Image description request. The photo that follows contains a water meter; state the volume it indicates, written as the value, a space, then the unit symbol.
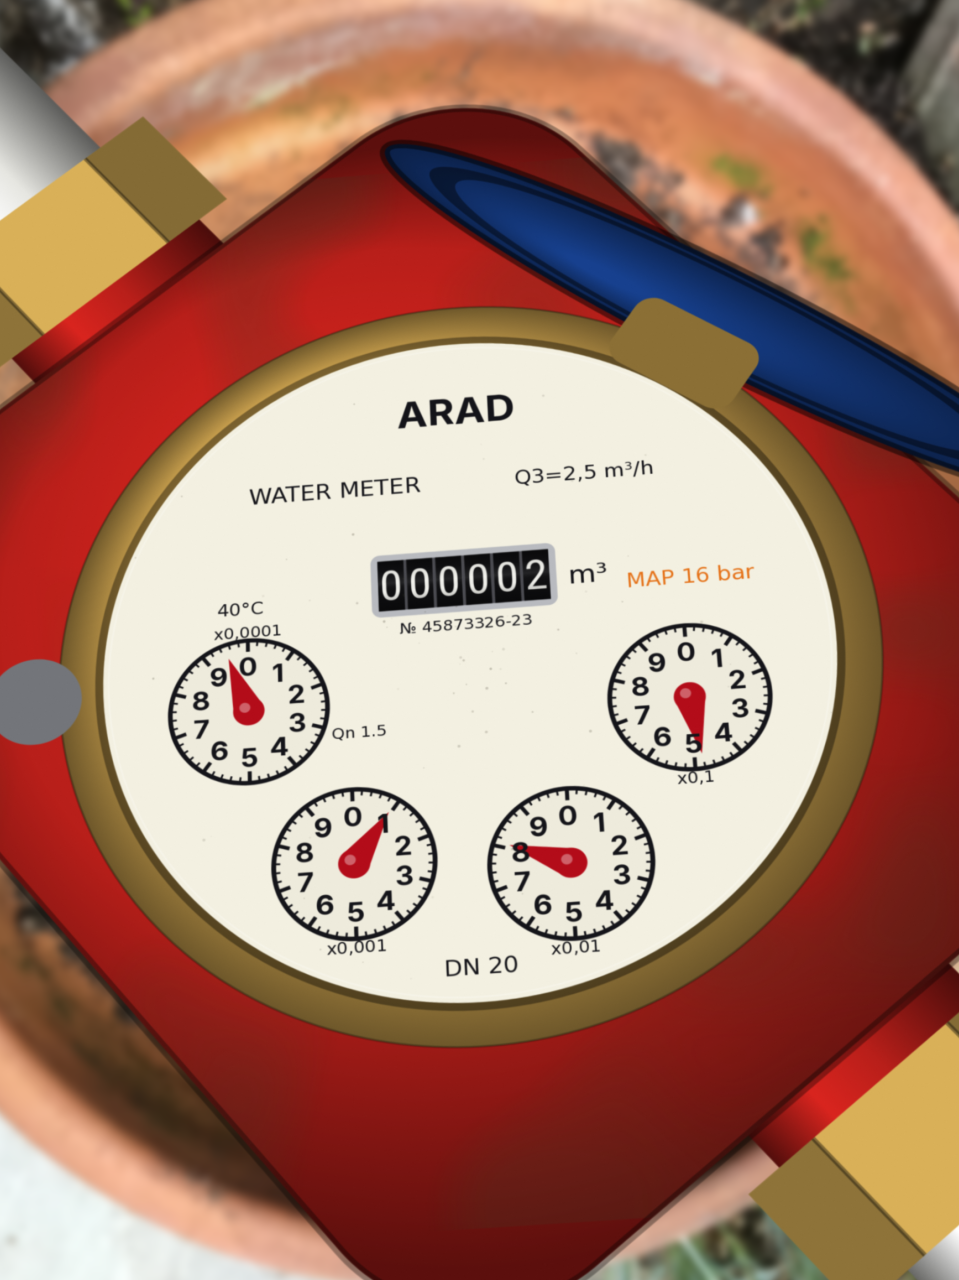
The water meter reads 2.4809 m³
